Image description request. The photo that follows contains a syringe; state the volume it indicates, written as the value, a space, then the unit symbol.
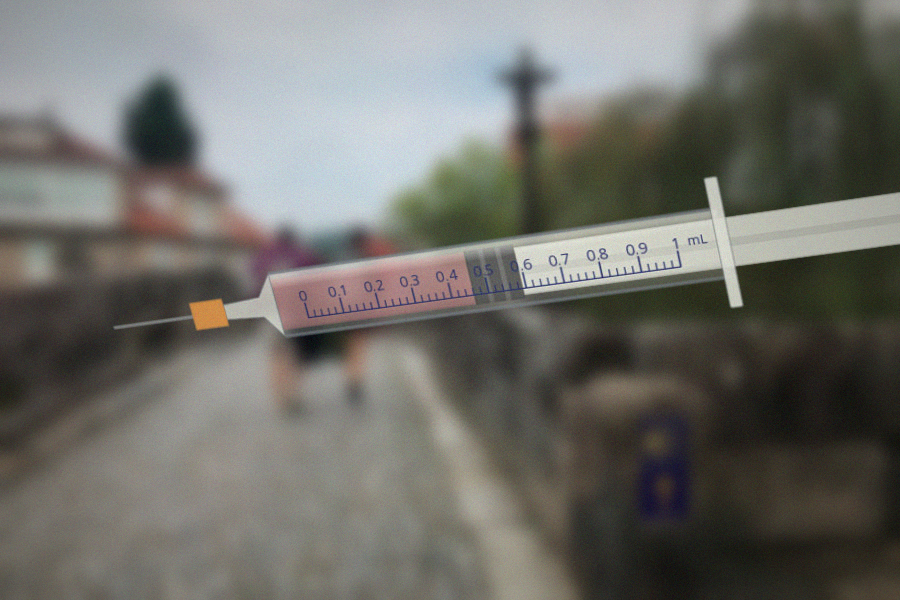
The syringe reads 0.46 mL
